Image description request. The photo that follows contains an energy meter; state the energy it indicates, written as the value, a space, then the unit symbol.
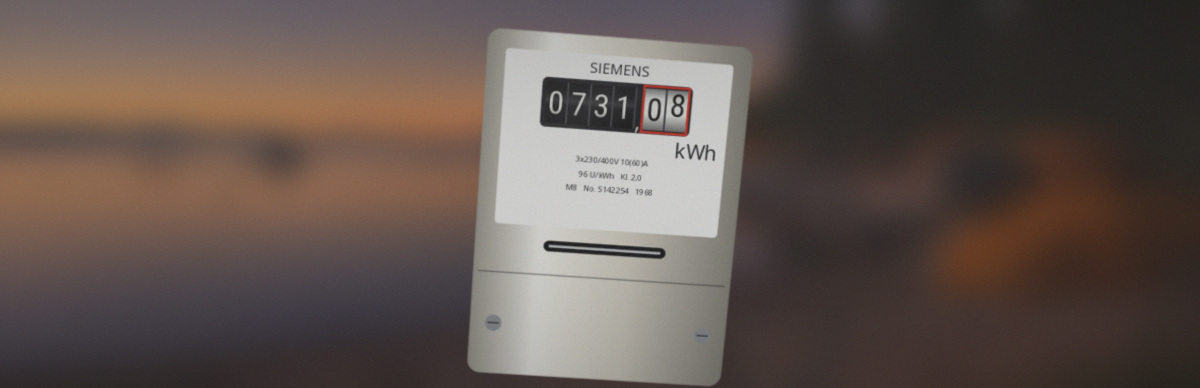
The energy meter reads 731.08 kWh
